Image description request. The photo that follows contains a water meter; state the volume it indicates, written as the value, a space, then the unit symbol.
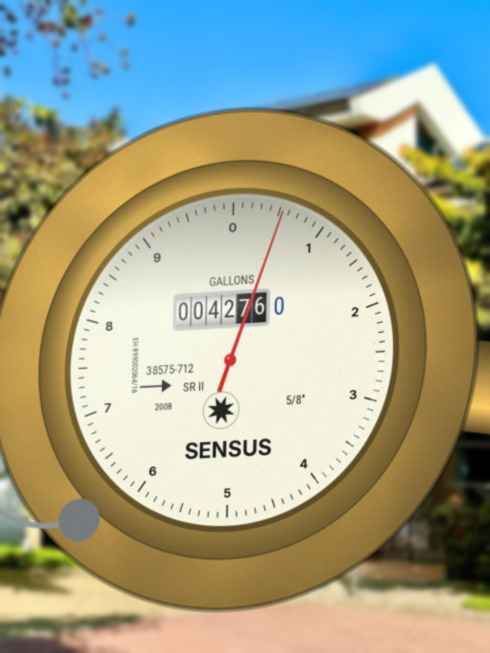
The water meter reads 42760.5 gal
